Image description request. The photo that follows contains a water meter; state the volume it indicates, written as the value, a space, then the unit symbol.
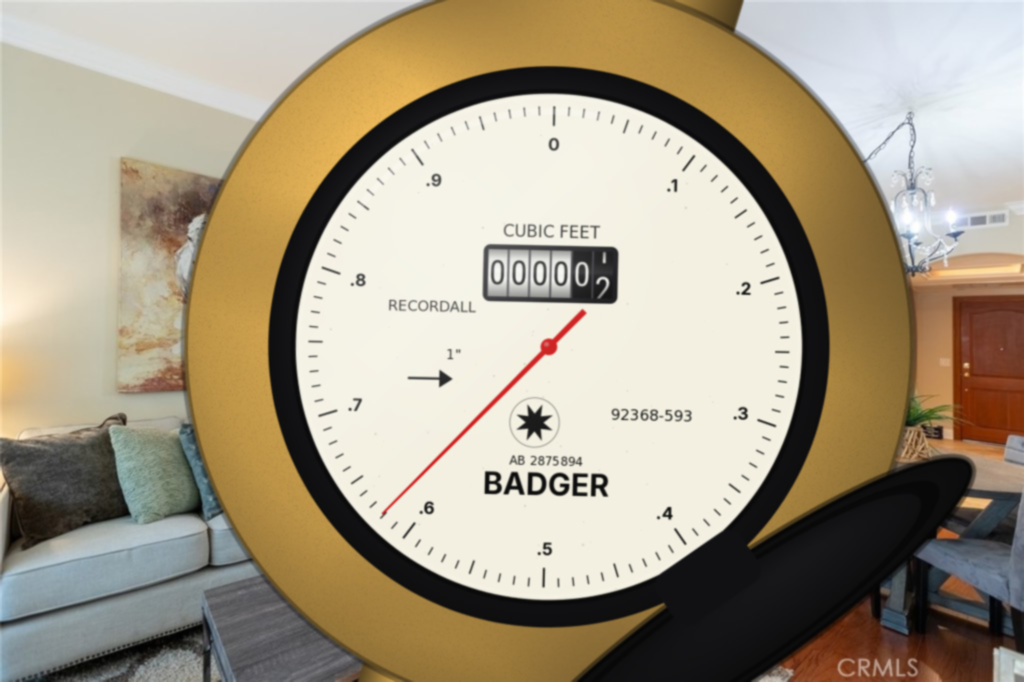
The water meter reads 1.62 ft³
